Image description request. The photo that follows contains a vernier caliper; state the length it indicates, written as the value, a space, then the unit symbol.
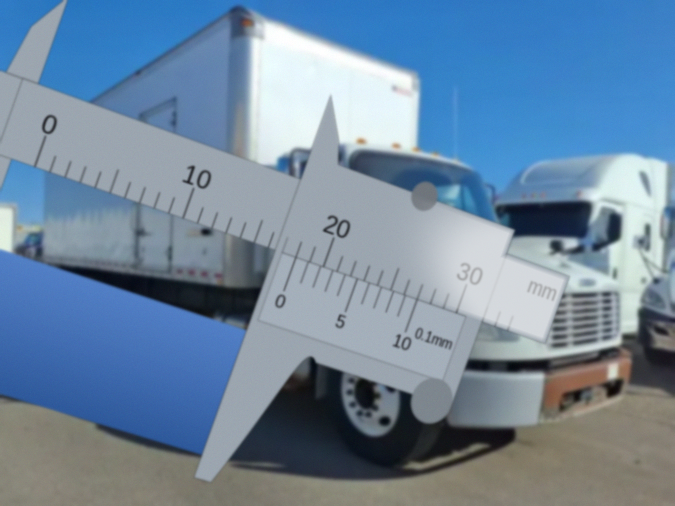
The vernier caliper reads 18.0 mm
